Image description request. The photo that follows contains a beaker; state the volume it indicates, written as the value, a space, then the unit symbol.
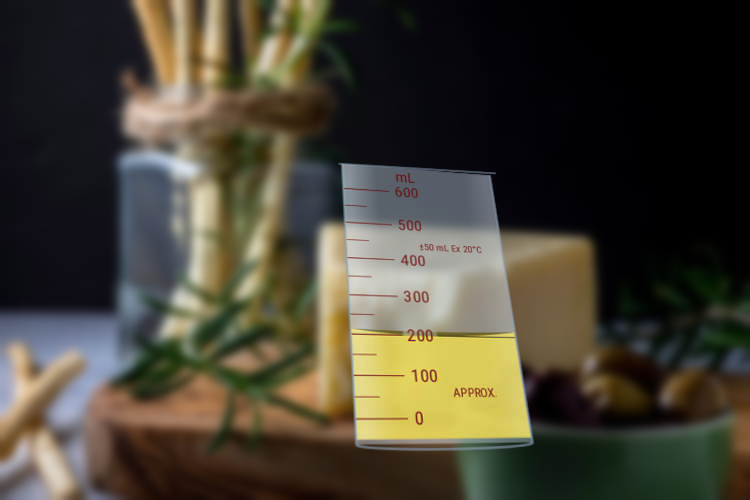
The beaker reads 200 mL
